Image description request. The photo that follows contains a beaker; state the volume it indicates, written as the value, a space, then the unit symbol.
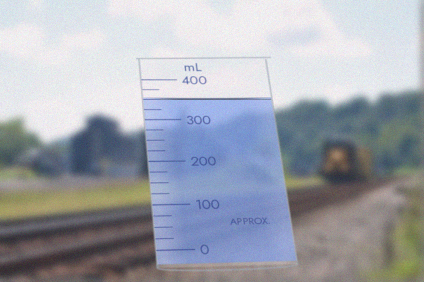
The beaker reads 350 mL
